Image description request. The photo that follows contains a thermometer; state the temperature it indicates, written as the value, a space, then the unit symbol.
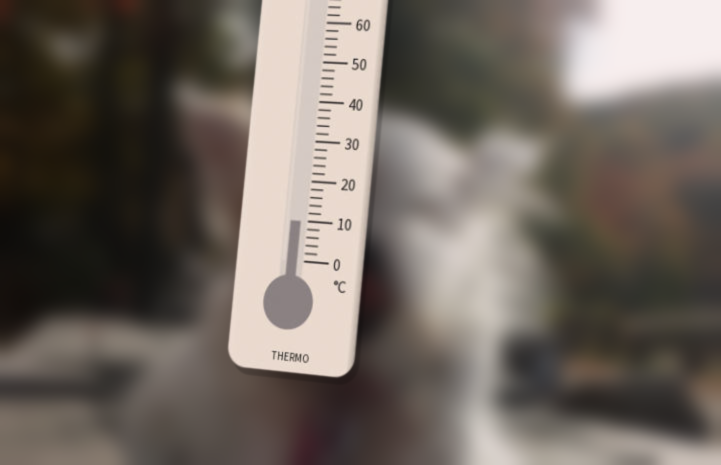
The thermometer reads 10 °C
